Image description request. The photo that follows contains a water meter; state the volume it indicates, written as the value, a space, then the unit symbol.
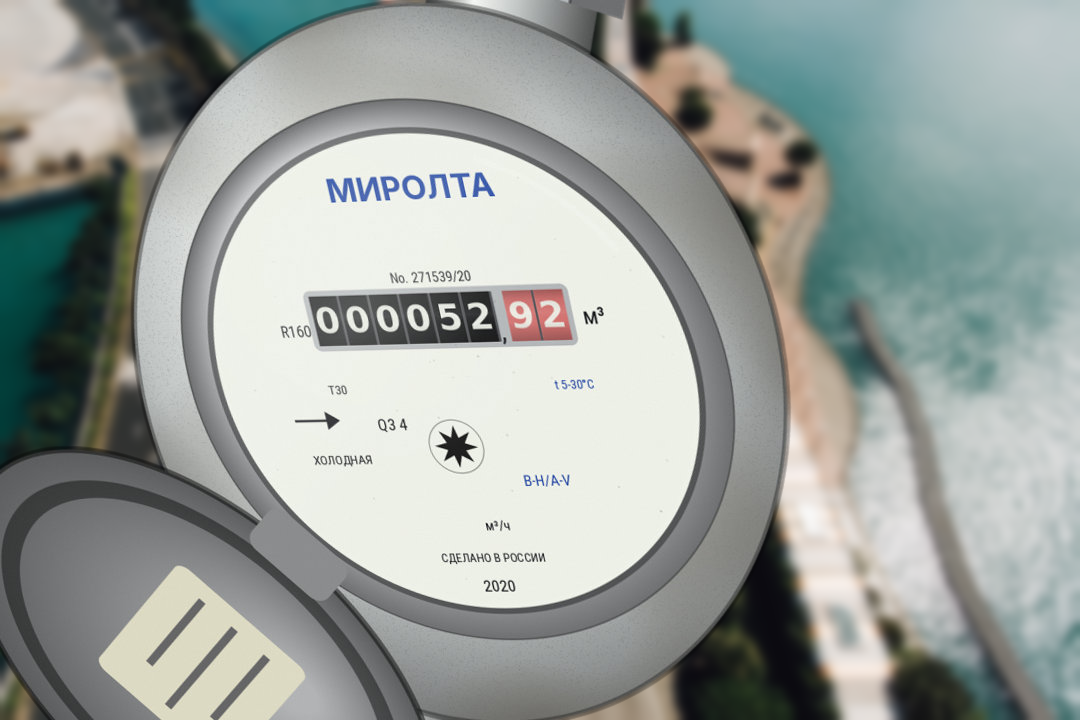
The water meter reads 52.92 m³
